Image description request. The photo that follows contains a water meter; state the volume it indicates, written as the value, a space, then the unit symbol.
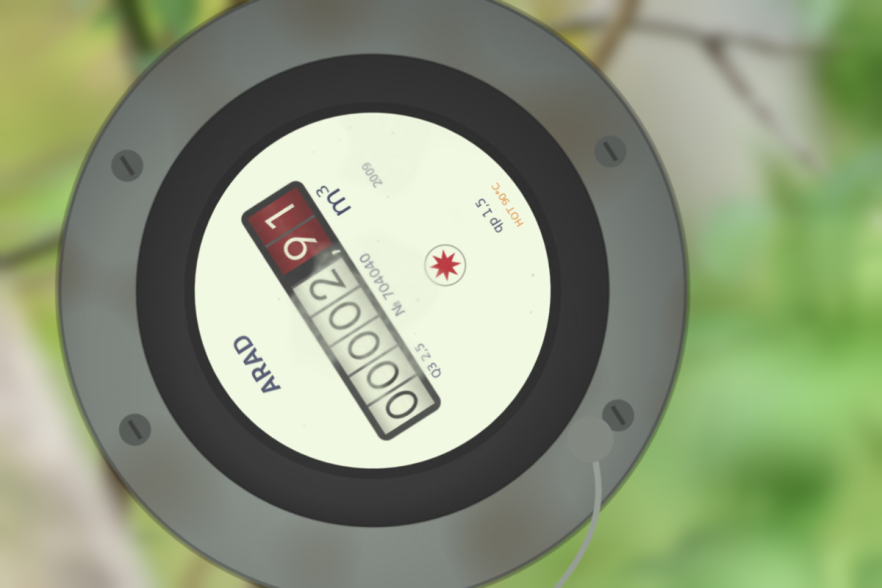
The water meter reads 2.91 m³
